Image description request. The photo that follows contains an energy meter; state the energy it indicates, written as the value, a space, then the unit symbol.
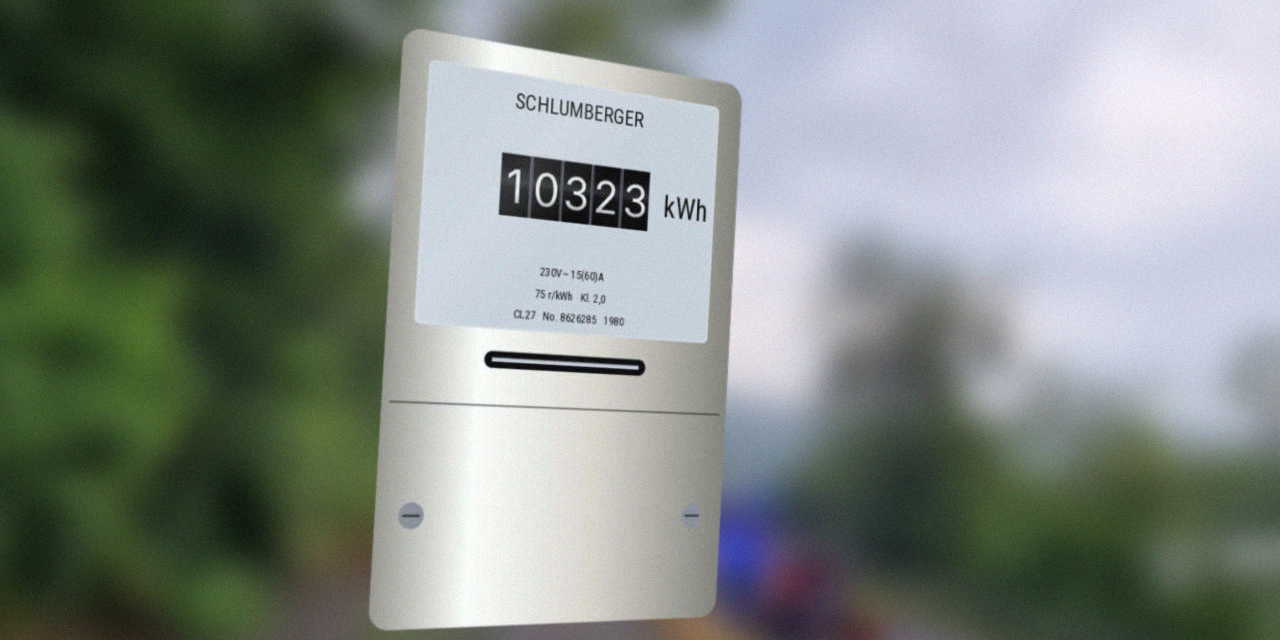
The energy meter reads 10323 kWh
